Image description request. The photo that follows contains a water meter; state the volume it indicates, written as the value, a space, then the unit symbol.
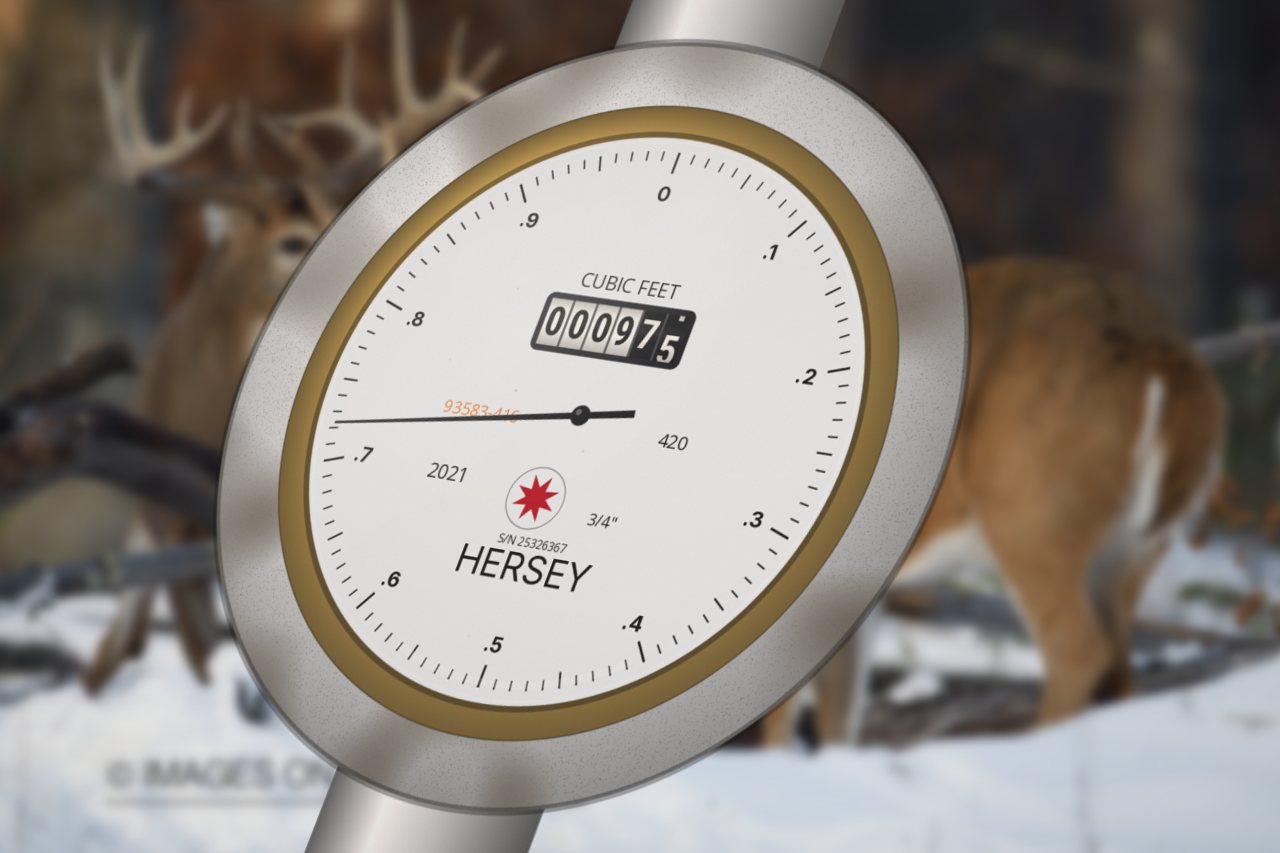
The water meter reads 974.72 ft³
